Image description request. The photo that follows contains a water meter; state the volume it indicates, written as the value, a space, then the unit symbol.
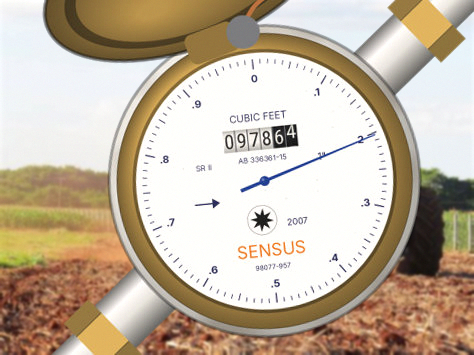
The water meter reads 97864.20 ft³
